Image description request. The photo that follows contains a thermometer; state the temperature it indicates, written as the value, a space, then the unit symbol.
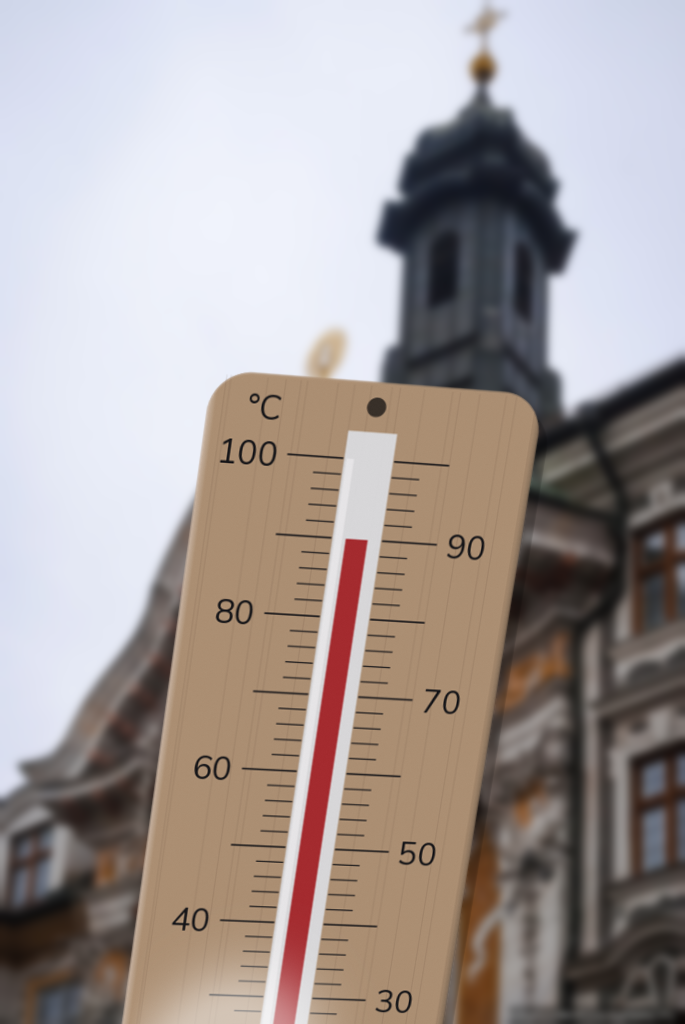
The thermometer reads 90 °C
